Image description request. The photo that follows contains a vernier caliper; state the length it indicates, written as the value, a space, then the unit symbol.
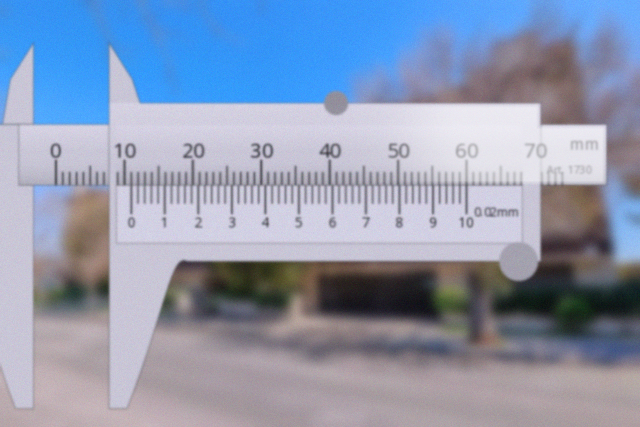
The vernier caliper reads 11.0 mm
